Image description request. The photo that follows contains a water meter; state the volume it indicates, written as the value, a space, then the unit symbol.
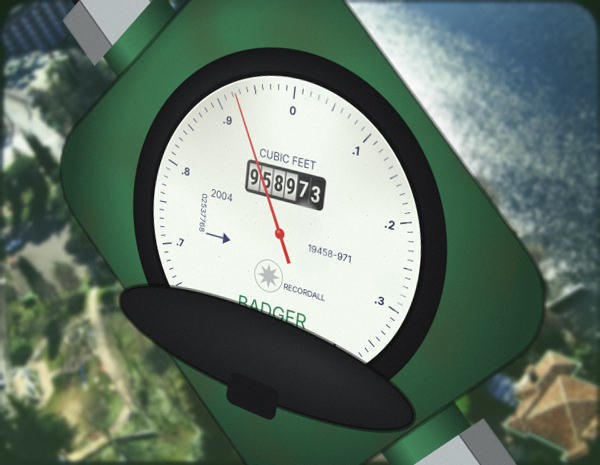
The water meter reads 958972.92 ft³
